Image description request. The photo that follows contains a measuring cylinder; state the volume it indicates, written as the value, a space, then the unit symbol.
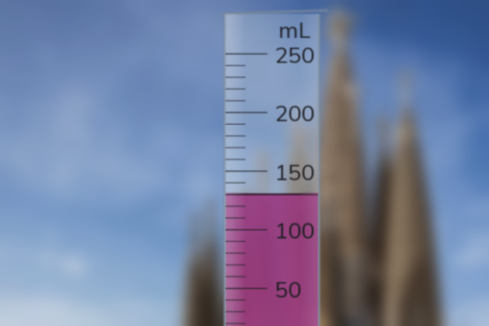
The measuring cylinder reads 130 mL
